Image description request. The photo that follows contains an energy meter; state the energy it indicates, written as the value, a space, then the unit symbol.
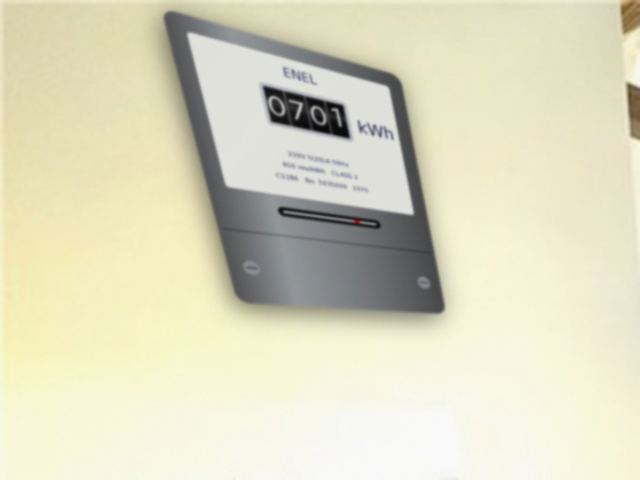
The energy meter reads 701 kWh
